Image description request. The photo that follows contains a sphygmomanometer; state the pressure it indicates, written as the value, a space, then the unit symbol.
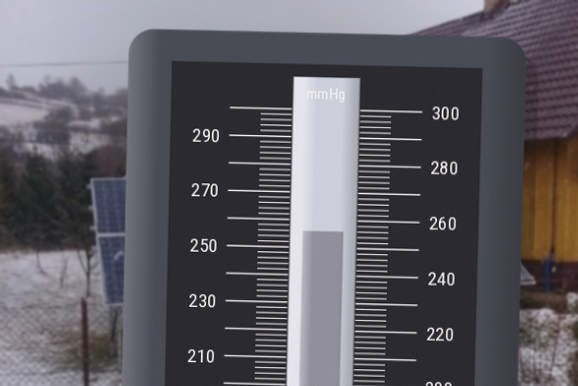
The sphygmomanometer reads 256 mmHg
